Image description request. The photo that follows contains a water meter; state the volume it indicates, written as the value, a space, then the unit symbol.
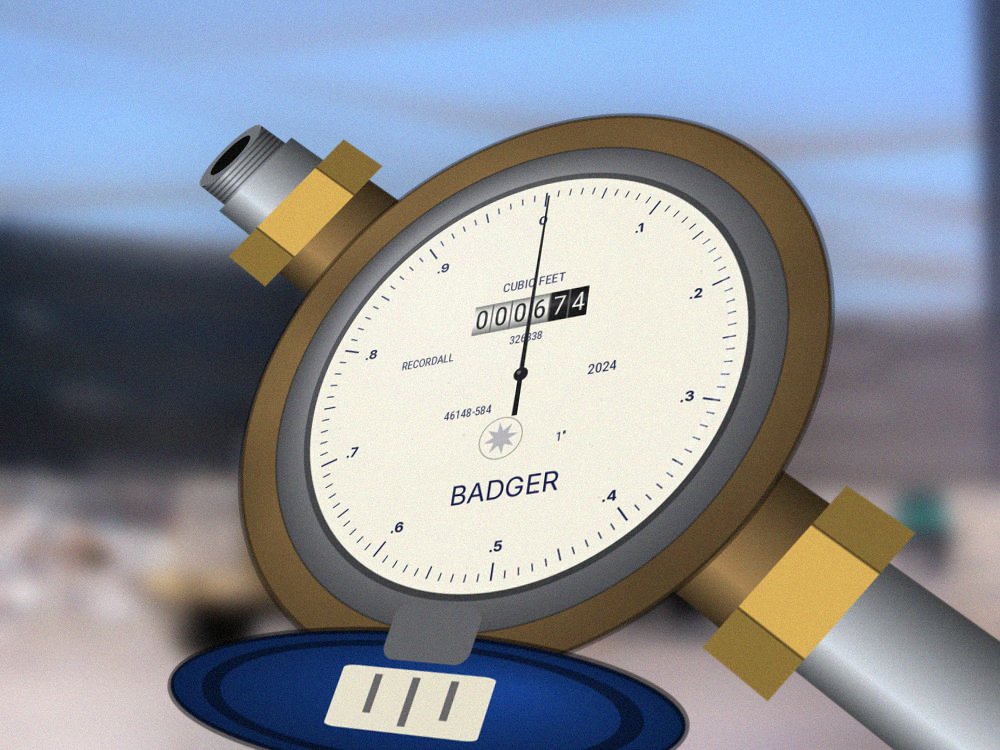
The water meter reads 674.00 ft³
